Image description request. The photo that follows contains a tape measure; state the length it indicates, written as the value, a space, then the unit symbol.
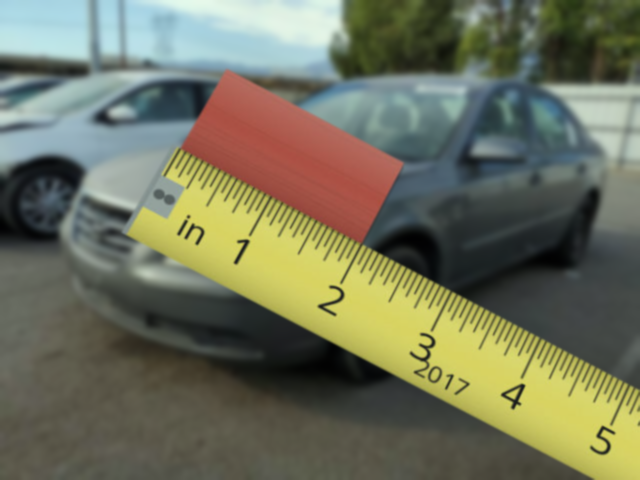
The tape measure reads 2 in
